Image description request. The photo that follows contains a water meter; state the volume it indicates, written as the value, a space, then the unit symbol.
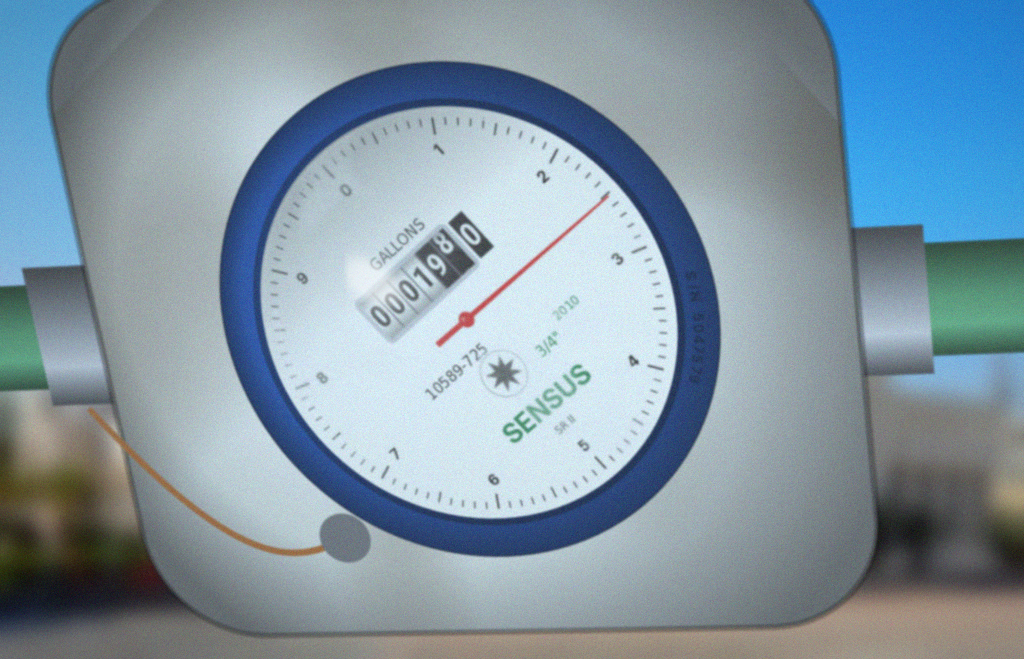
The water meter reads 1982.5 gal
